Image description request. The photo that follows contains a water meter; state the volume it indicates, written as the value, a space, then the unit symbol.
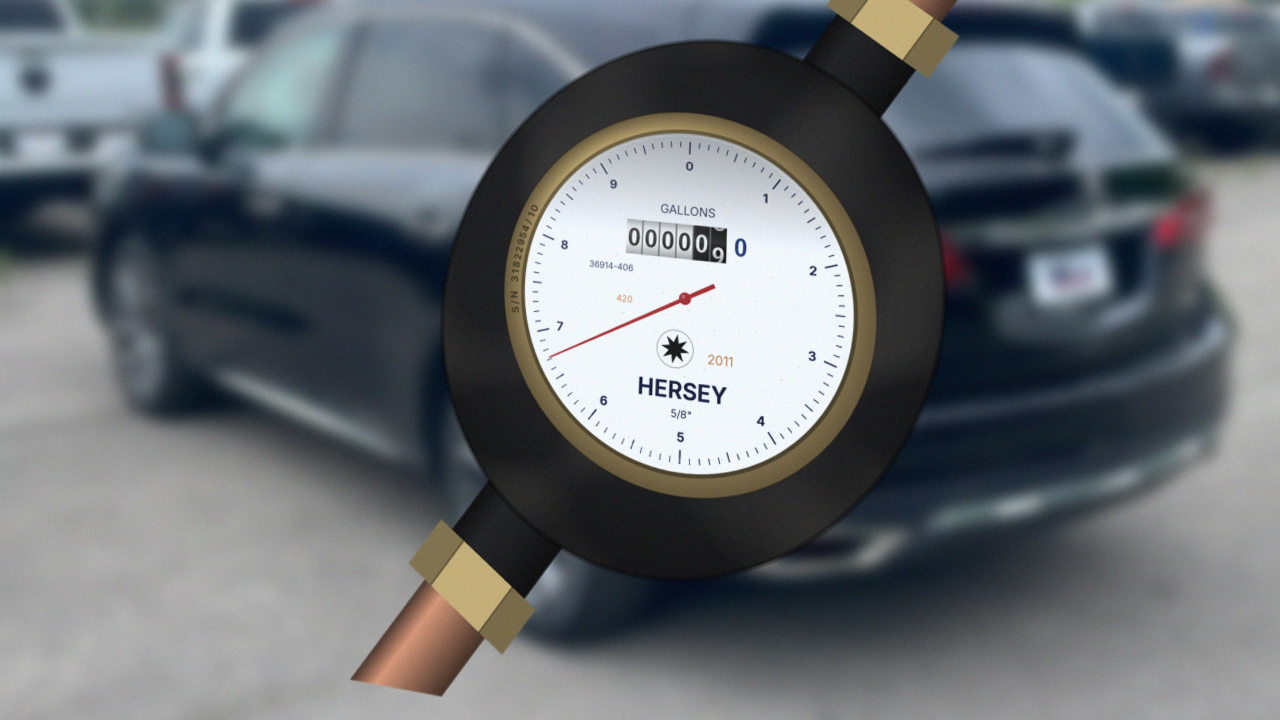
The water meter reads 86.7 gal
